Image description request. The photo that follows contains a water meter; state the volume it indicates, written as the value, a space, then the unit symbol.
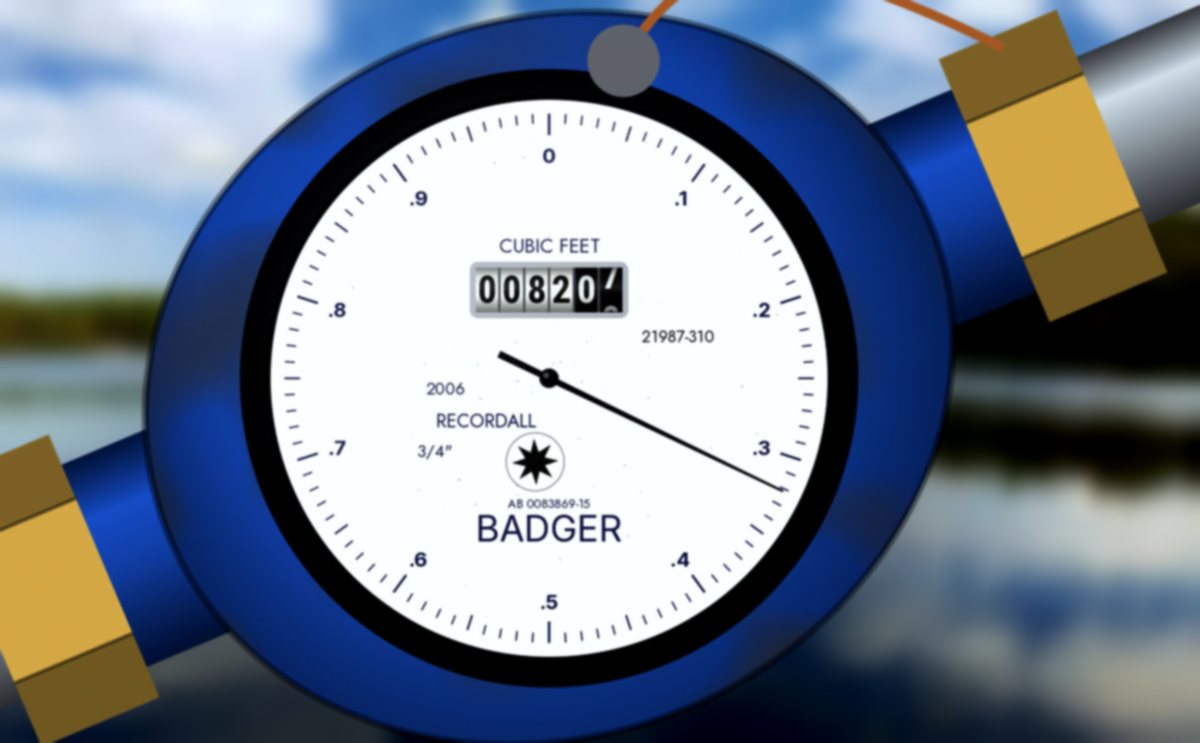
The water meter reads 8207.32 ft³
